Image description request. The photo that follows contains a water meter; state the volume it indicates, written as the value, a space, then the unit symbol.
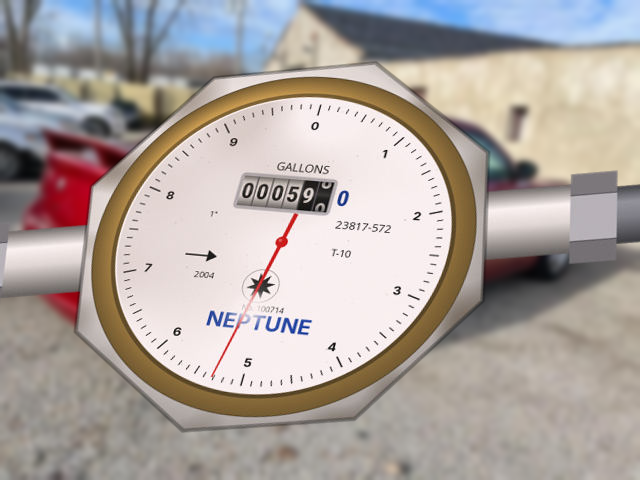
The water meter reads 5985.3 gal
